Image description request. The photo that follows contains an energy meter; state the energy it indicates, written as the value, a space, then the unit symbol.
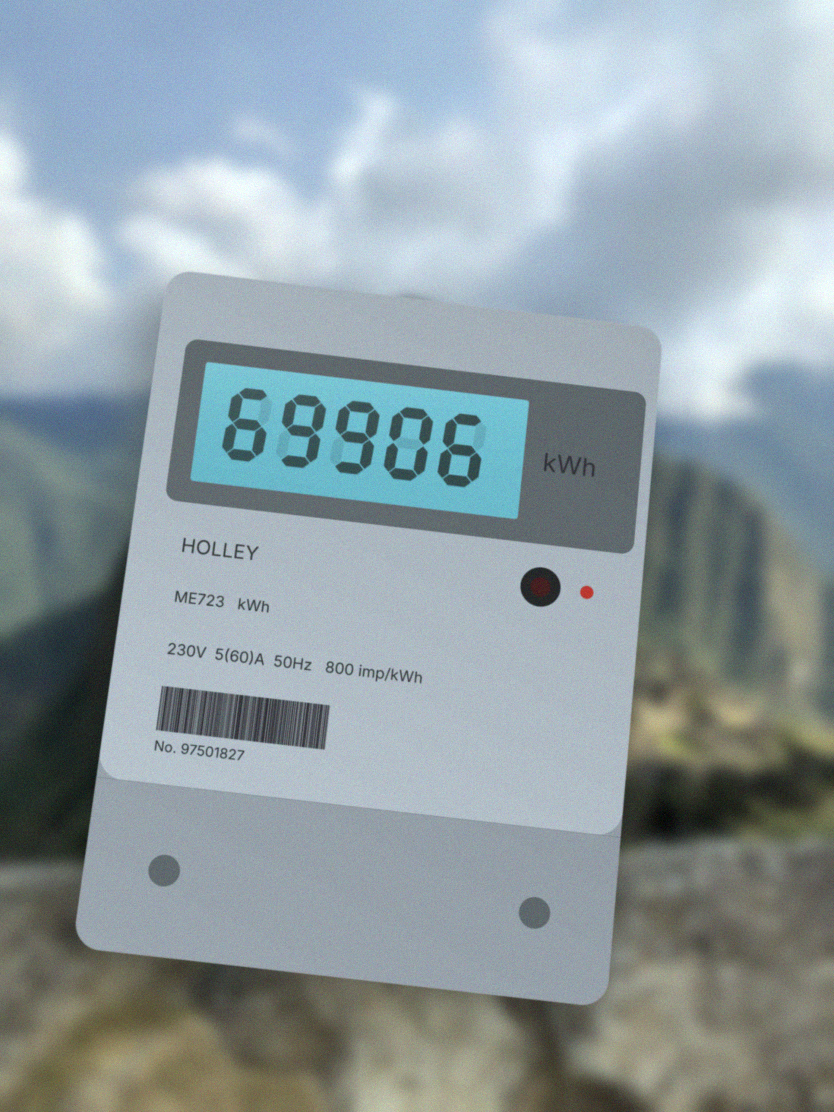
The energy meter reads 69906 kWh
